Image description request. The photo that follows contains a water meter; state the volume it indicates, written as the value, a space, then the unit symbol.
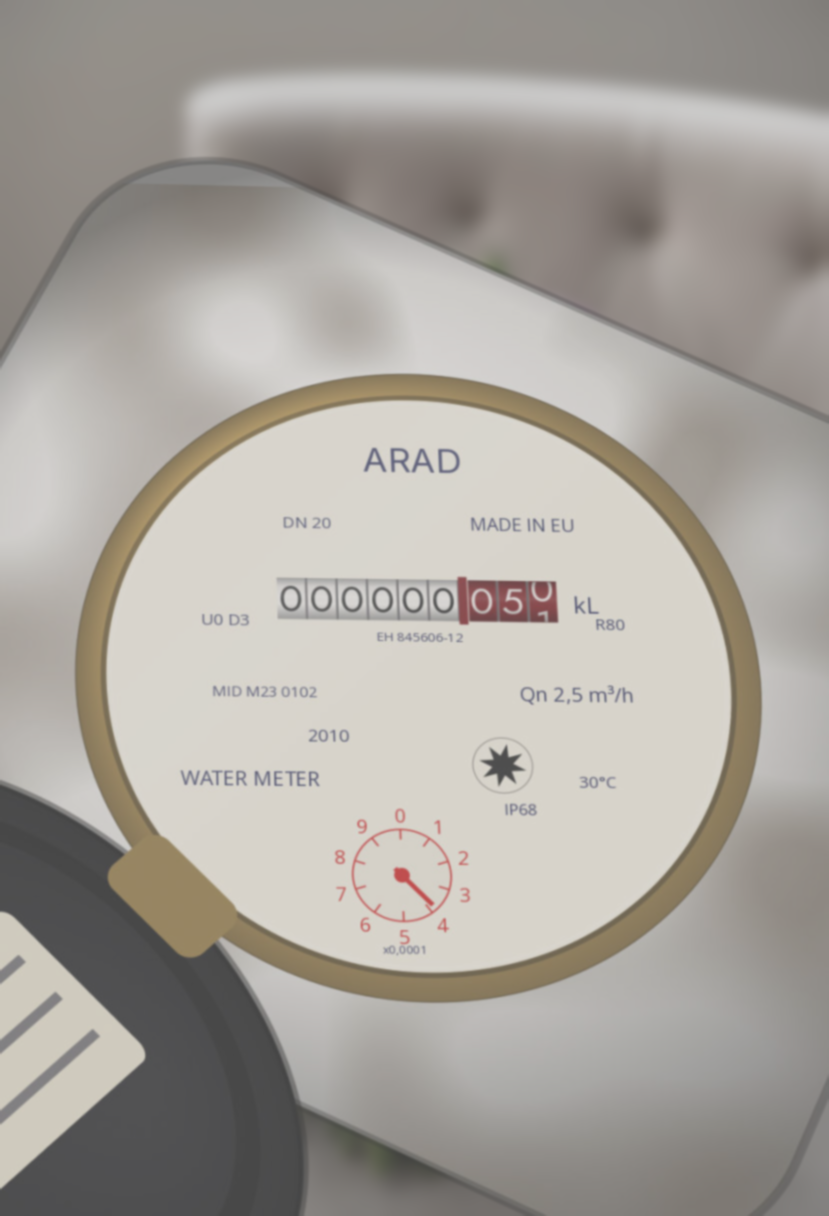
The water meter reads 0.0503 kL
